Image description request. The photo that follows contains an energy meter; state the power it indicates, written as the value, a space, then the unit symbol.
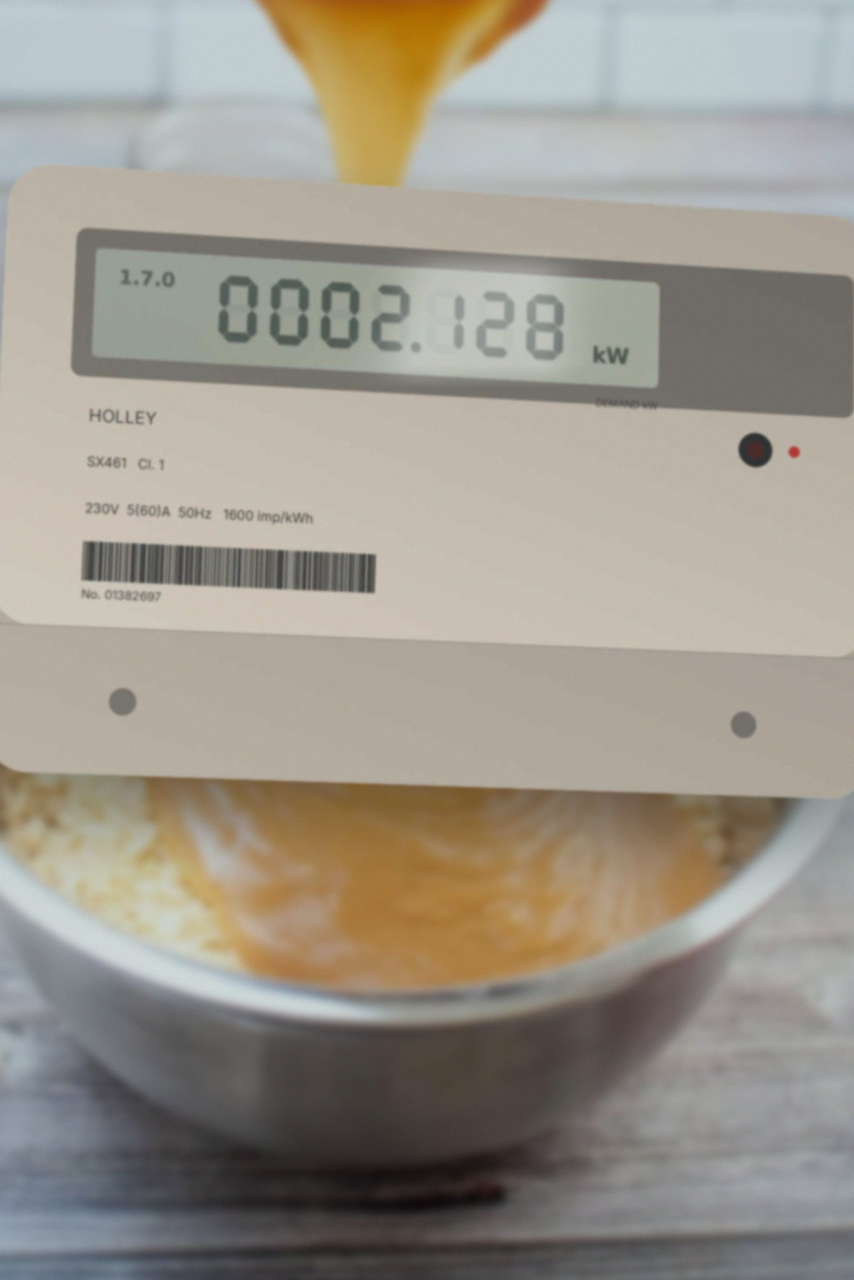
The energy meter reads 2.128 kW
